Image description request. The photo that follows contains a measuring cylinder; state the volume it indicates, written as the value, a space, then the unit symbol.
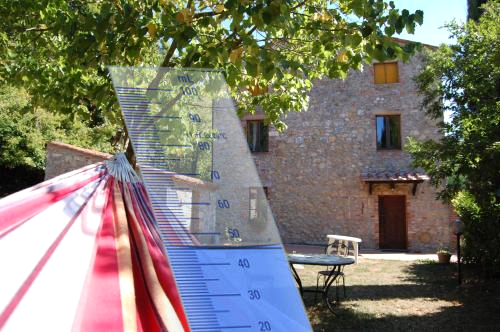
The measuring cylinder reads 45 mL
